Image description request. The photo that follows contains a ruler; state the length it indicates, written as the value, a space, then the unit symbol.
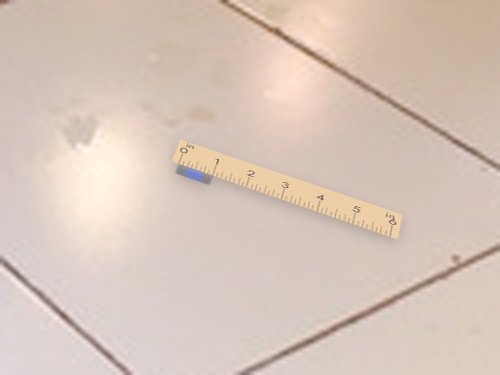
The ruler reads 1 in
